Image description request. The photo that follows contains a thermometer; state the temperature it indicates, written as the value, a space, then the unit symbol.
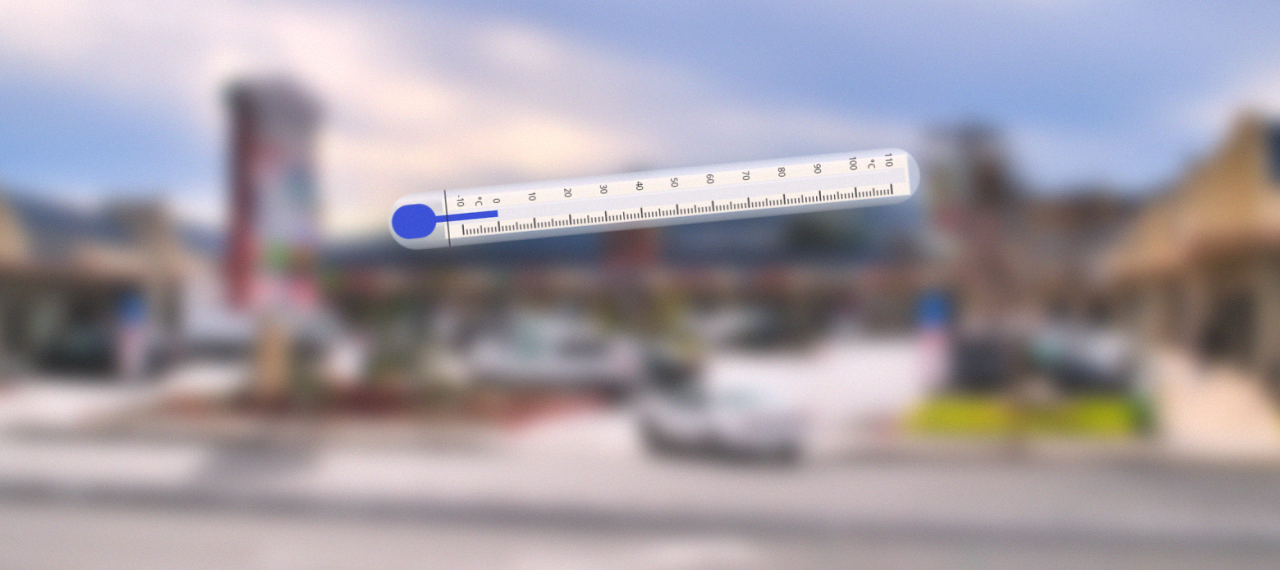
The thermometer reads 0 °C
